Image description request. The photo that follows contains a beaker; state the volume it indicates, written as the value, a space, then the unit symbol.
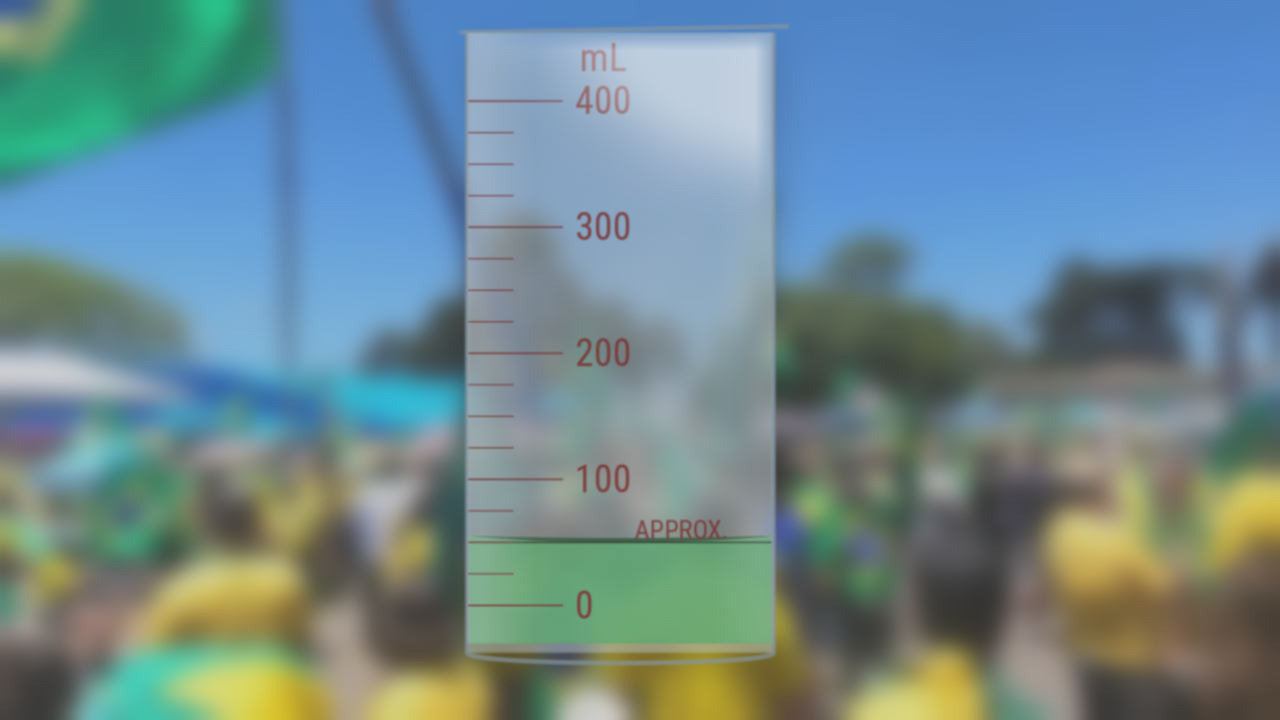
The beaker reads 50 mL
